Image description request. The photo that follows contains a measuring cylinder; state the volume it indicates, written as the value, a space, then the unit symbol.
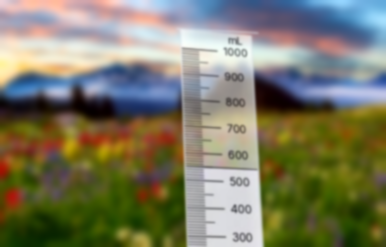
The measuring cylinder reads 550 mL
